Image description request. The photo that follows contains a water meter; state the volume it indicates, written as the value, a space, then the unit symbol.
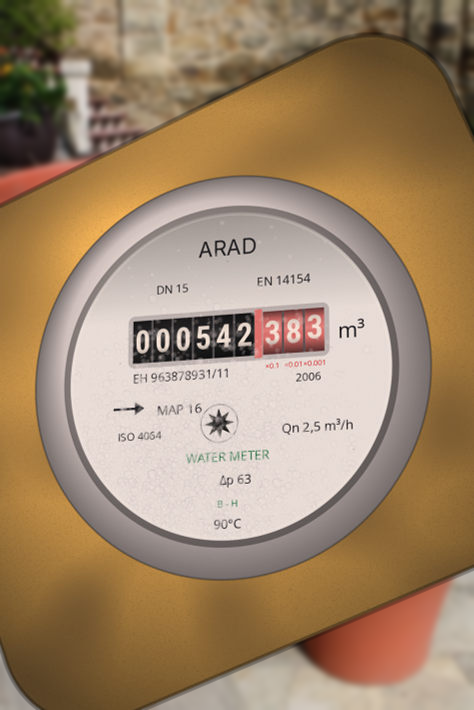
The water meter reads 542.383 m³
